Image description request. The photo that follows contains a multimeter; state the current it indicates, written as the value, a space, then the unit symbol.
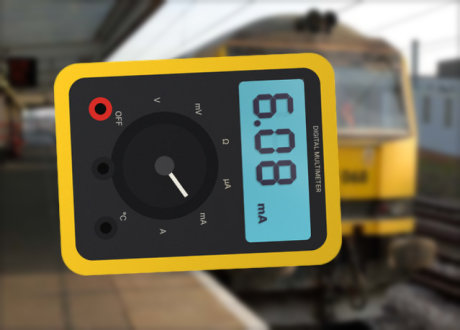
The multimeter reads 6.08 mA
